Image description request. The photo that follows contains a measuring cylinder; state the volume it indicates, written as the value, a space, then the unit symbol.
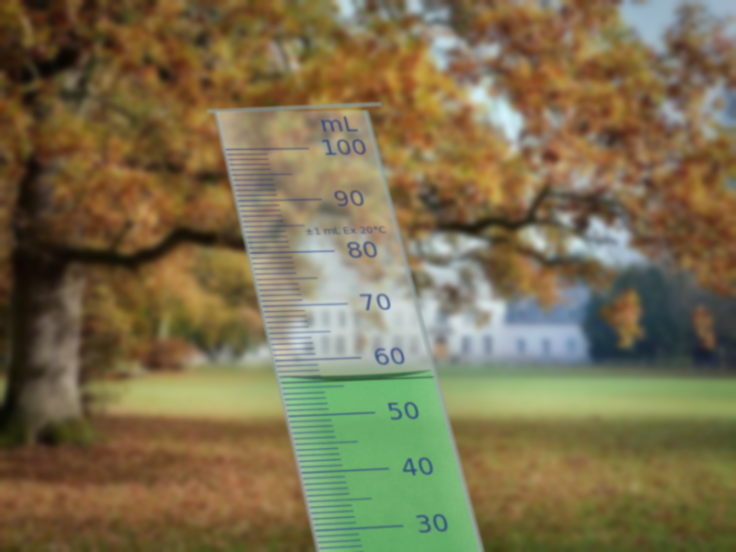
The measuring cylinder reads 56 mL
